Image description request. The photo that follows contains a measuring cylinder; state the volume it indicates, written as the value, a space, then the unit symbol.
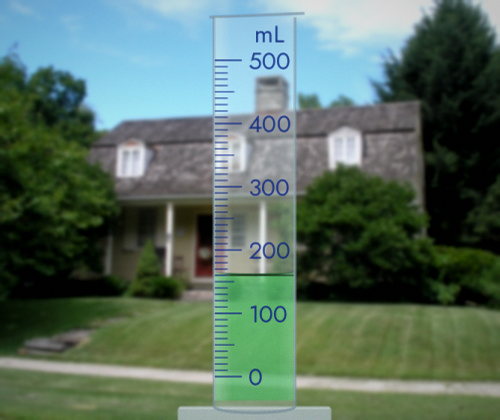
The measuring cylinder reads 160 mL
